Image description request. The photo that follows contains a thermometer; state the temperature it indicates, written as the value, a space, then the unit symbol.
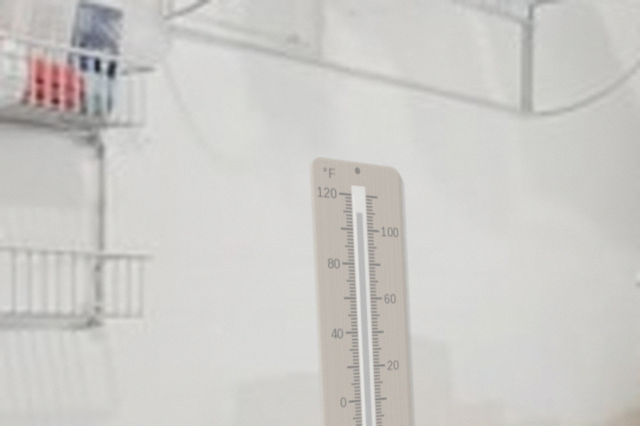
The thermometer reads 110 °F
